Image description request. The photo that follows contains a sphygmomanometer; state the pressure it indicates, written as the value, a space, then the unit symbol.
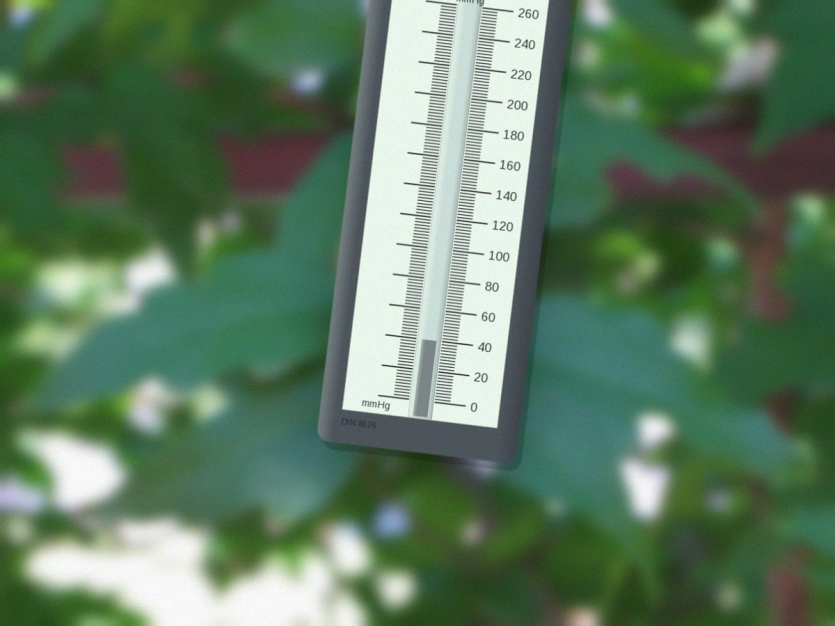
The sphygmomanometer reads 40 mmHg
